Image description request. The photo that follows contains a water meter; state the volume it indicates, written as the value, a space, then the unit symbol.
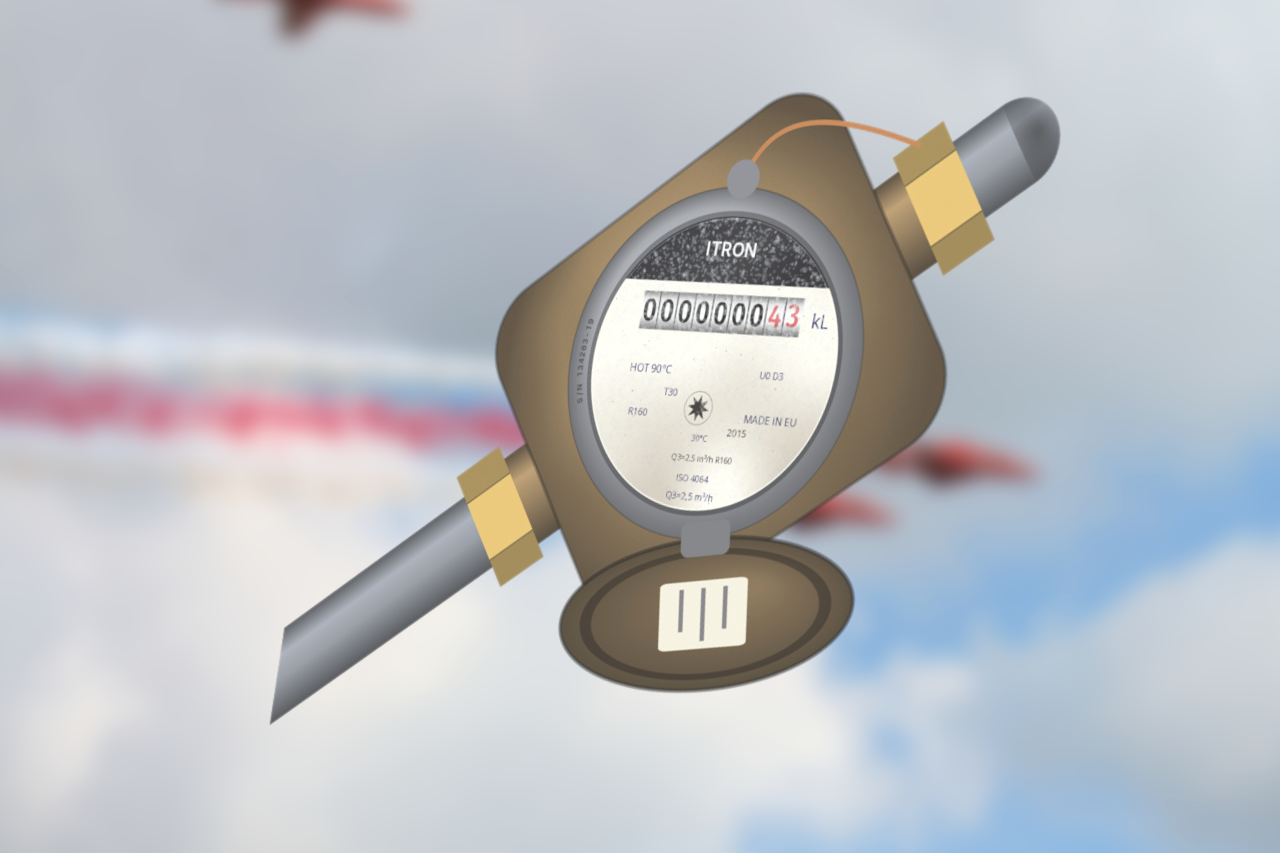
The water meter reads 0.43 kL
